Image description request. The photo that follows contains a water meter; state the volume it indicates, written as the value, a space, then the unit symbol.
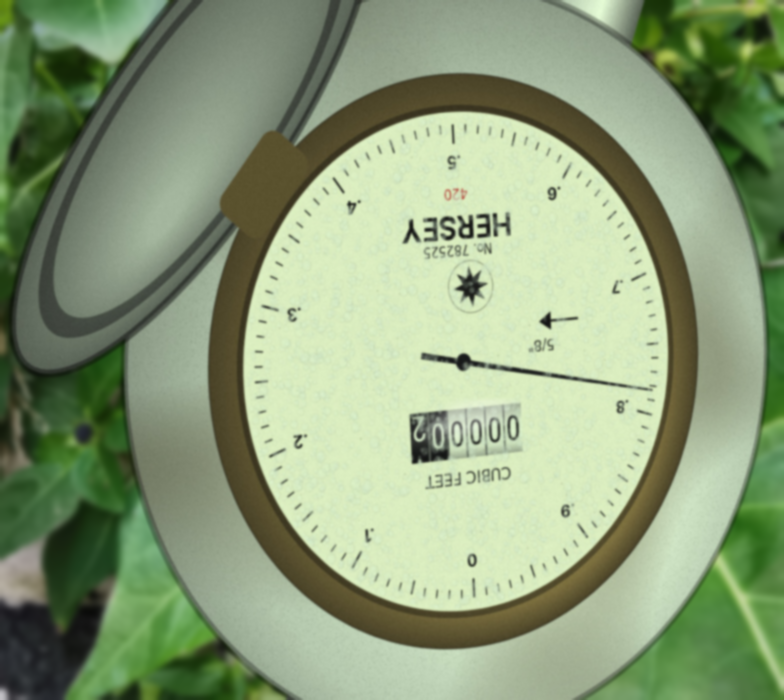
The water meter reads 1.78 ft³
